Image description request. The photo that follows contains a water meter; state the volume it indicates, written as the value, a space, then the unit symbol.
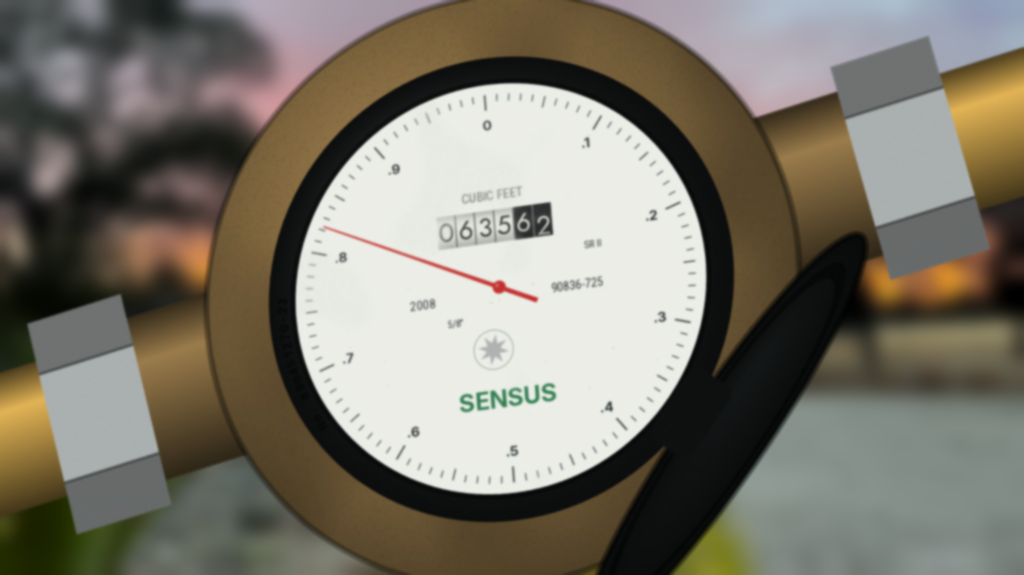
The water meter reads 63561.82 ft³
